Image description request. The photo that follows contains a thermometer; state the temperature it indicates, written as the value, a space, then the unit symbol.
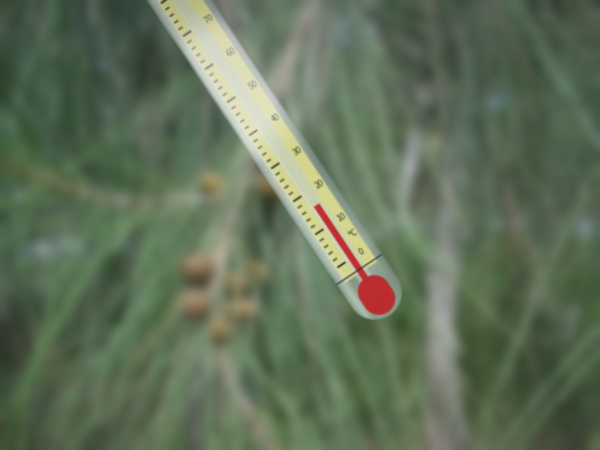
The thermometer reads 16 °C
